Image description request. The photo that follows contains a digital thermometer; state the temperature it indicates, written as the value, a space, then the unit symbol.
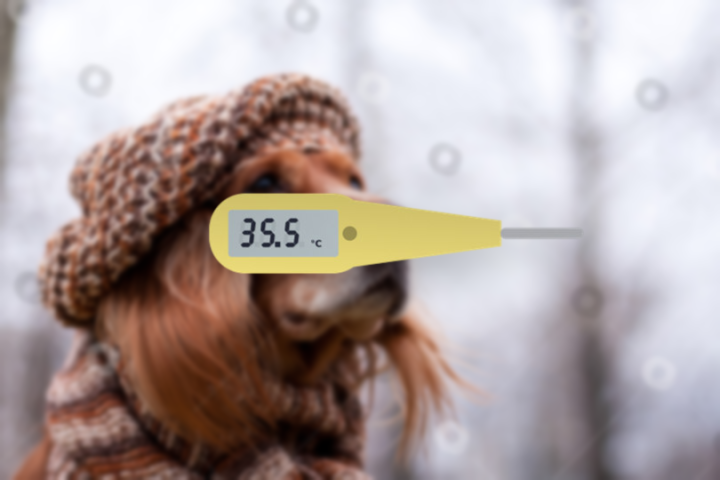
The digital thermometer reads 35.5 °C
